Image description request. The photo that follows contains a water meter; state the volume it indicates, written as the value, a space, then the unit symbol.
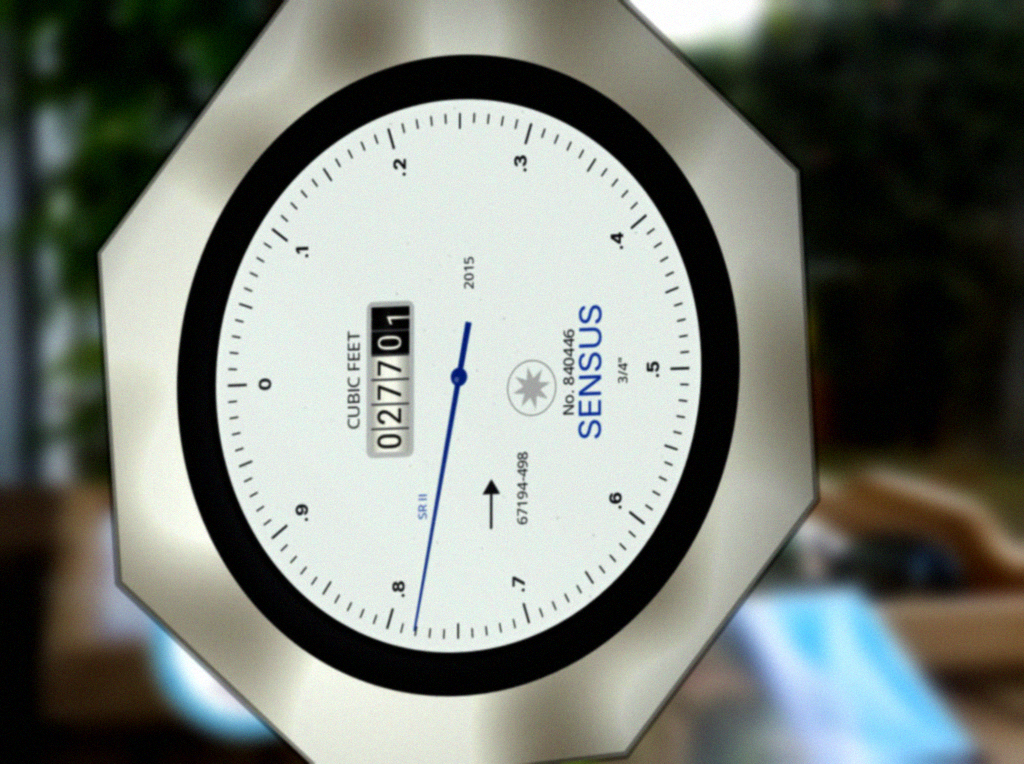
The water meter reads 27700.78 ft³
